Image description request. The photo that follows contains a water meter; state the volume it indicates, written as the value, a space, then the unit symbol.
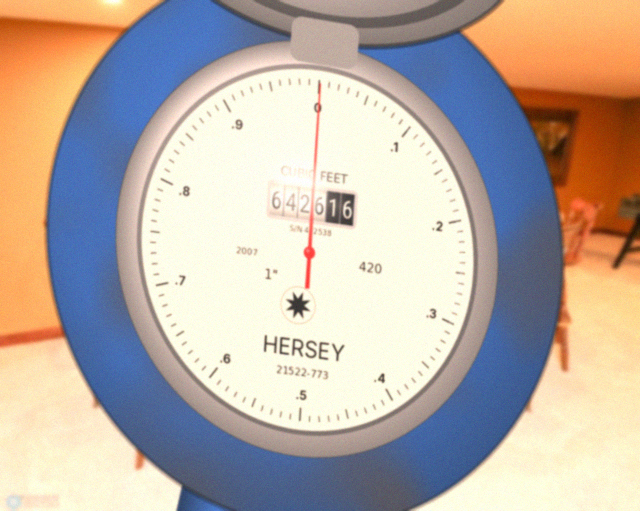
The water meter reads 642616.00 ft³
